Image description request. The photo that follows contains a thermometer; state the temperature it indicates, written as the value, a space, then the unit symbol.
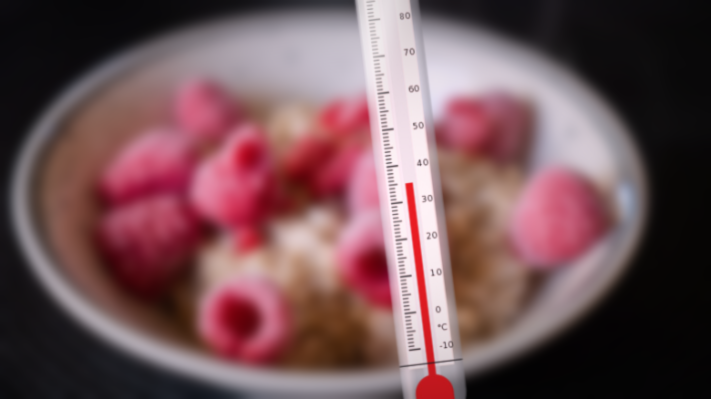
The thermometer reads 35 °C
